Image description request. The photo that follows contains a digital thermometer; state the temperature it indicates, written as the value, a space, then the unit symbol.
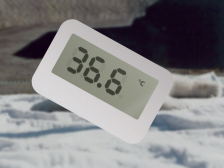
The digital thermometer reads 36.6 °C
